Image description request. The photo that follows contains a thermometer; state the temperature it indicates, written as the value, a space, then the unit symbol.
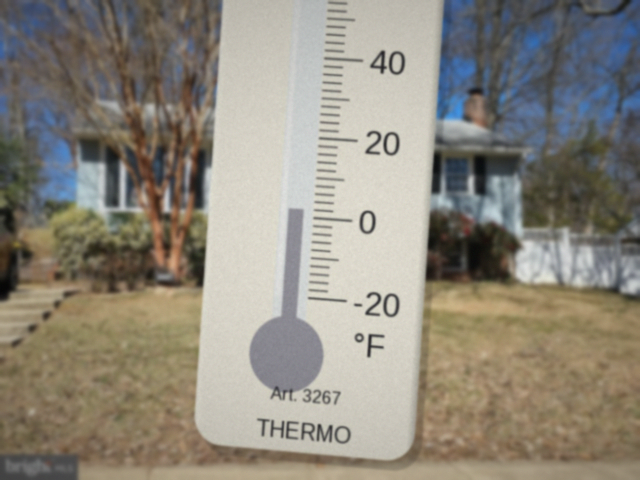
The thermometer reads 2 °F
